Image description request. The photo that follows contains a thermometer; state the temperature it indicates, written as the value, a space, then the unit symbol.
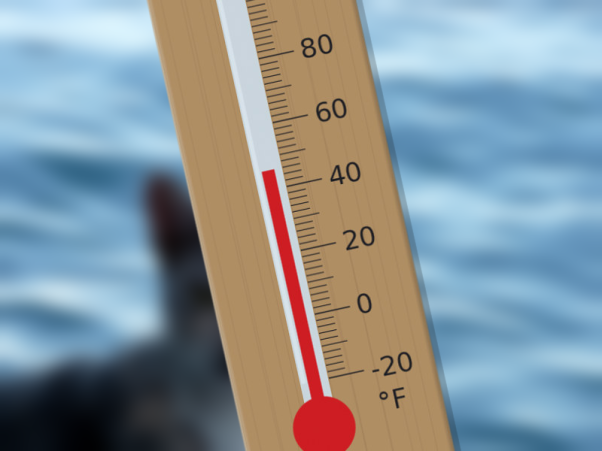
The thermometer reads 46 °F
